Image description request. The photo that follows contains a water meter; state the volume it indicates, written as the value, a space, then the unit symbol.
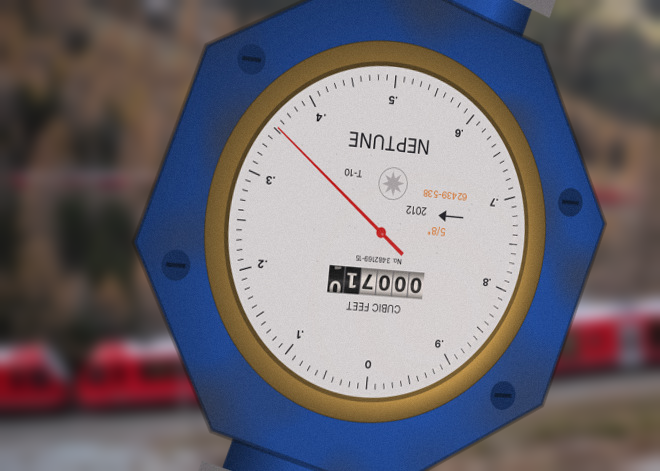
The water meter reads 710.35 ft³
